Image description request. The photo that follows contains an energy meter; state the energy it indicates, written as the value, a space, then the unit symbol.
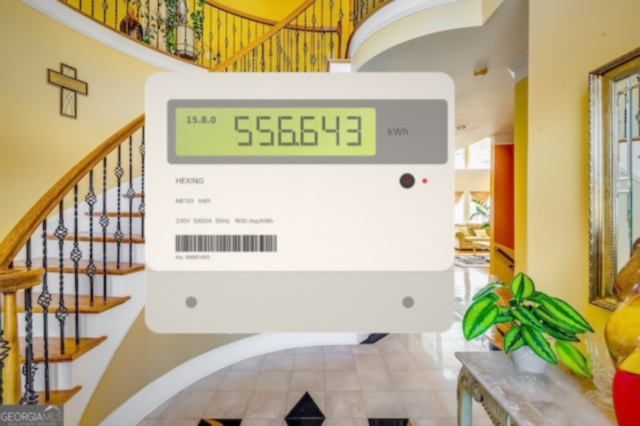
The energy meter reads 556.643 kWh
